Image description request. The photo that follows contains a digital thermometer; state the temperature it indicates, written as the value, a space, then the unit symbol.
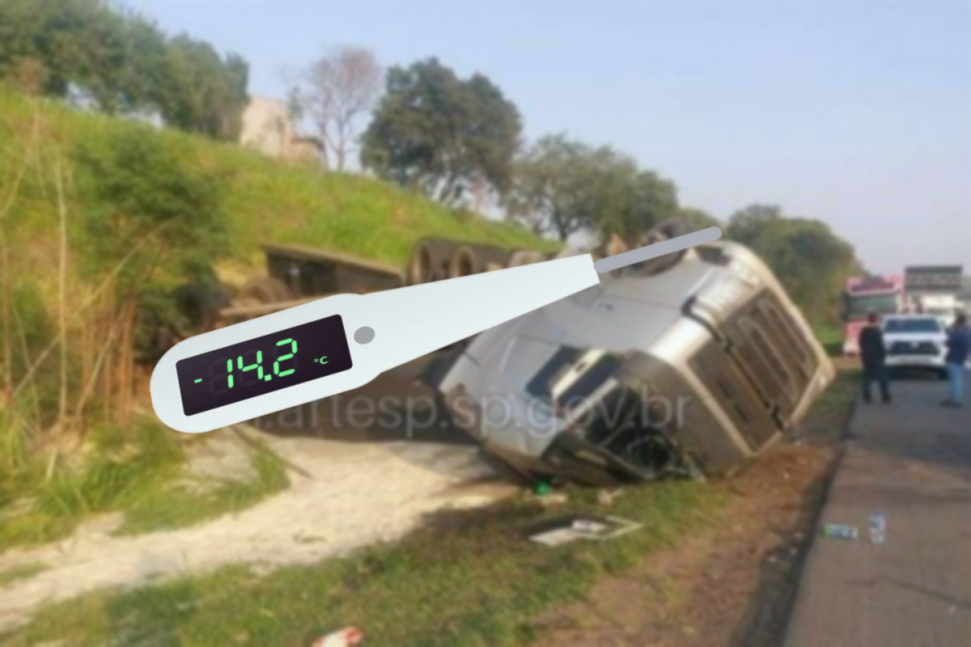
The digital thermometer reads -14.2 °C
